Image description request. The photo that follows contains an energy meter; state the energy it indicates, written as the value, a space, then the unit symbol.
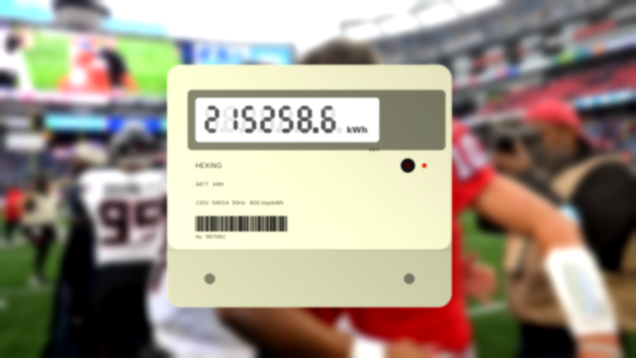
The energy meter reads 215258.6 kWh
